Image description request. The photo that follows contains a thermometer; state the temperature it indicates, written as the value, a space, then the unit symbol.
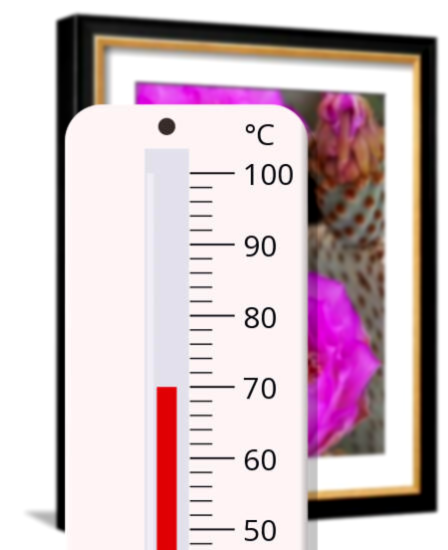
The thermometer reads 70 °C
